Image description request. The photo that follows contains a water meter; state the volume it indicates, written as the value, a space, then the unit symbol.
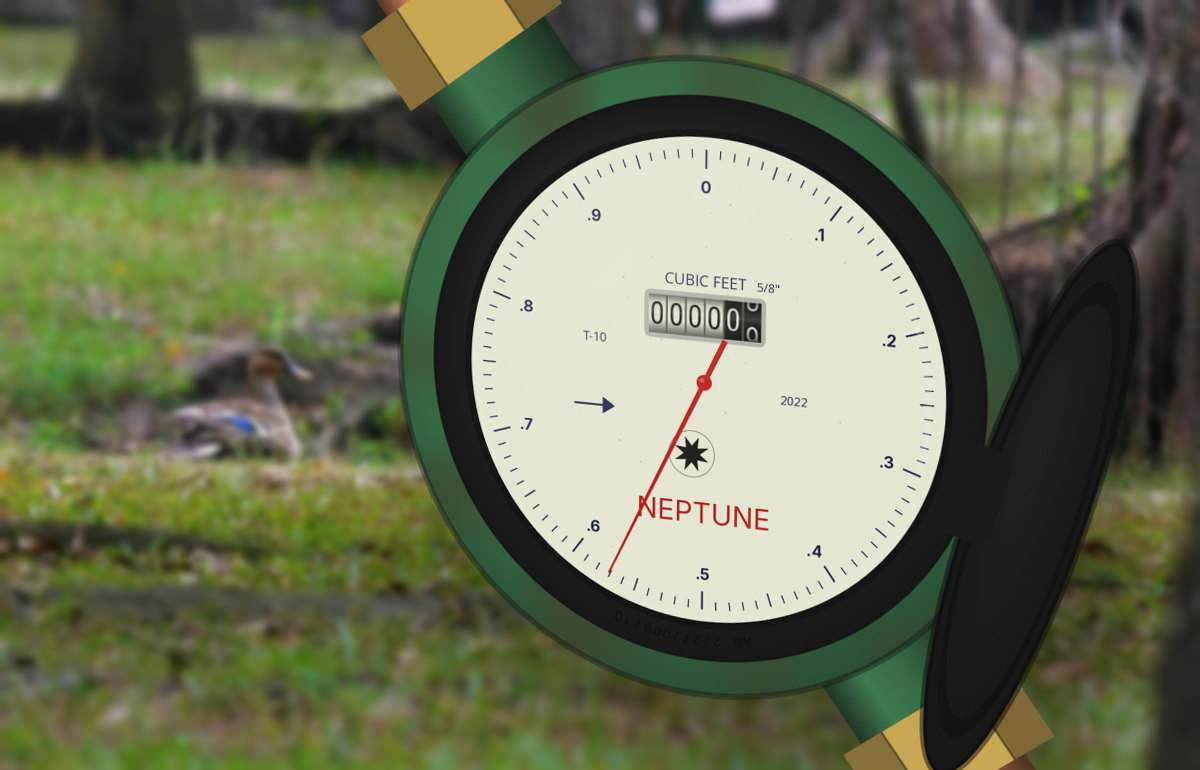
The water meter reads 8.57 ft³
